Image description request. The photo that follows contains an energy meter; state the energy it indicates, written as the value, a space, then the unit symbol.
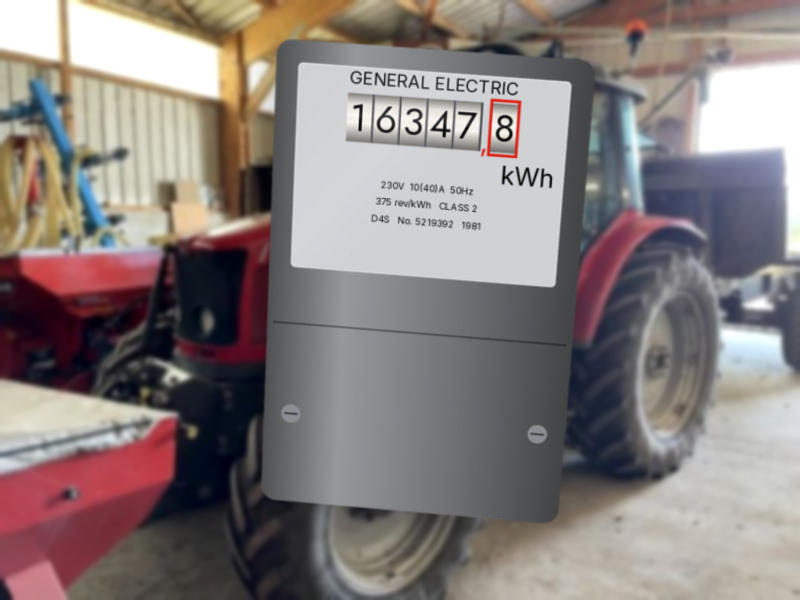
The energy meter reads 16347.8 kWh
